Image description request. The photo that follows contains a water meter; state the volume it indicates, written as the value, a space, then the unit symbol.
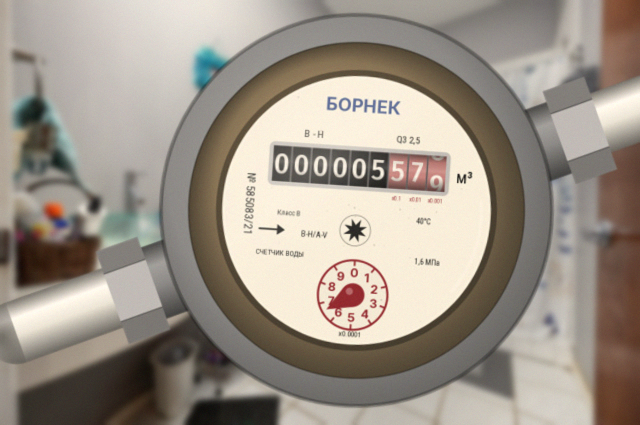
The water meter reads 5.5786 m³
